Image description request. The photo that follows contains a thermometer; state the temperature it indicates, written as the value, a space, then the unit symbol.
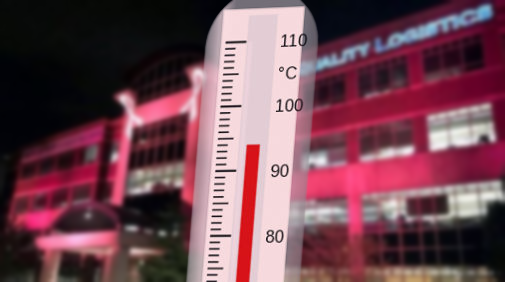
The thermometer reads 94 °C
